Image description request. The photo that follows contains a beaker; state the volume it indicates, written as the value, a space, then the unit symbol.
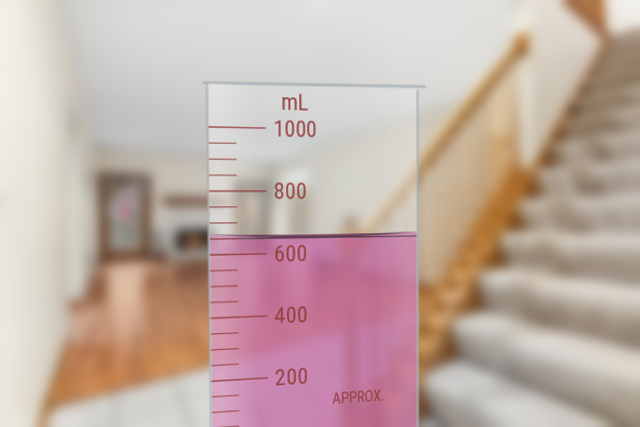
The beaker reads 650 mL
